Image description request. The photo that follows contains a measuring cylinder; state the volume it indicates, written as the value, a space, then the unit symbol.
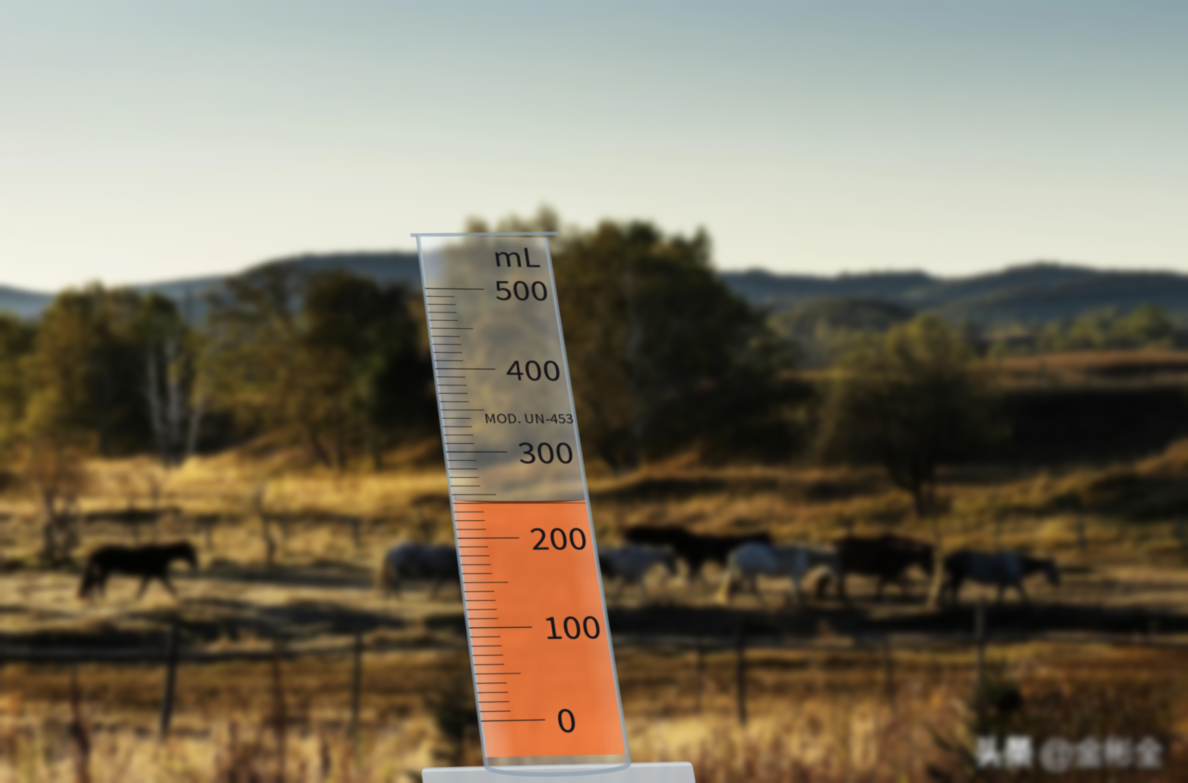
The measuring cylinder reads 240 mL
